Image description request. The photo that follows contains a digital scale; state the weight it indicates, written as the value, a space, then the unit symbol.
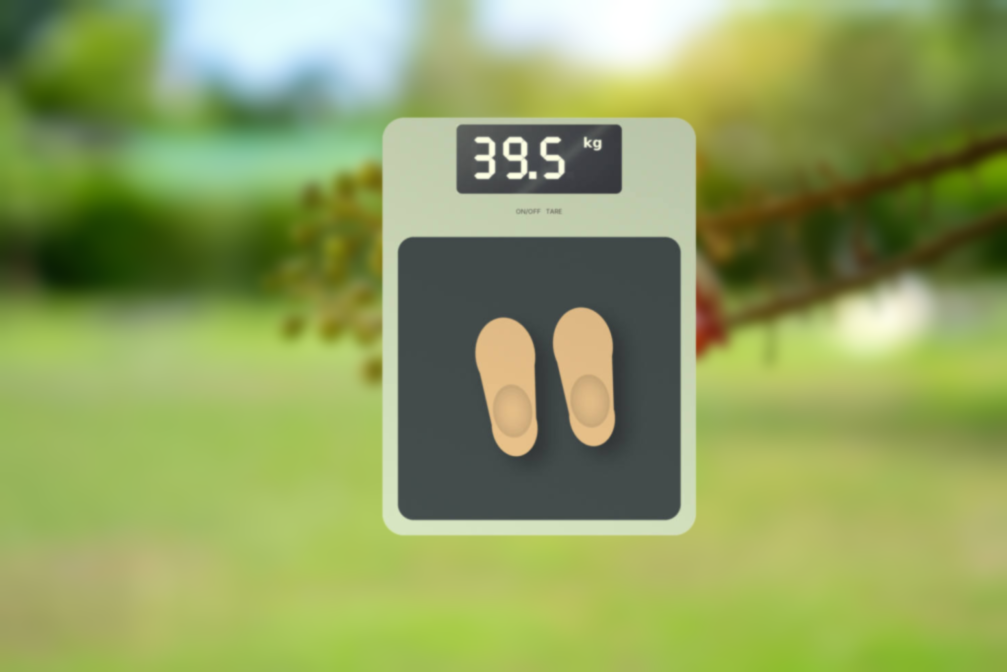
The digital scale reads 39.5 kg
